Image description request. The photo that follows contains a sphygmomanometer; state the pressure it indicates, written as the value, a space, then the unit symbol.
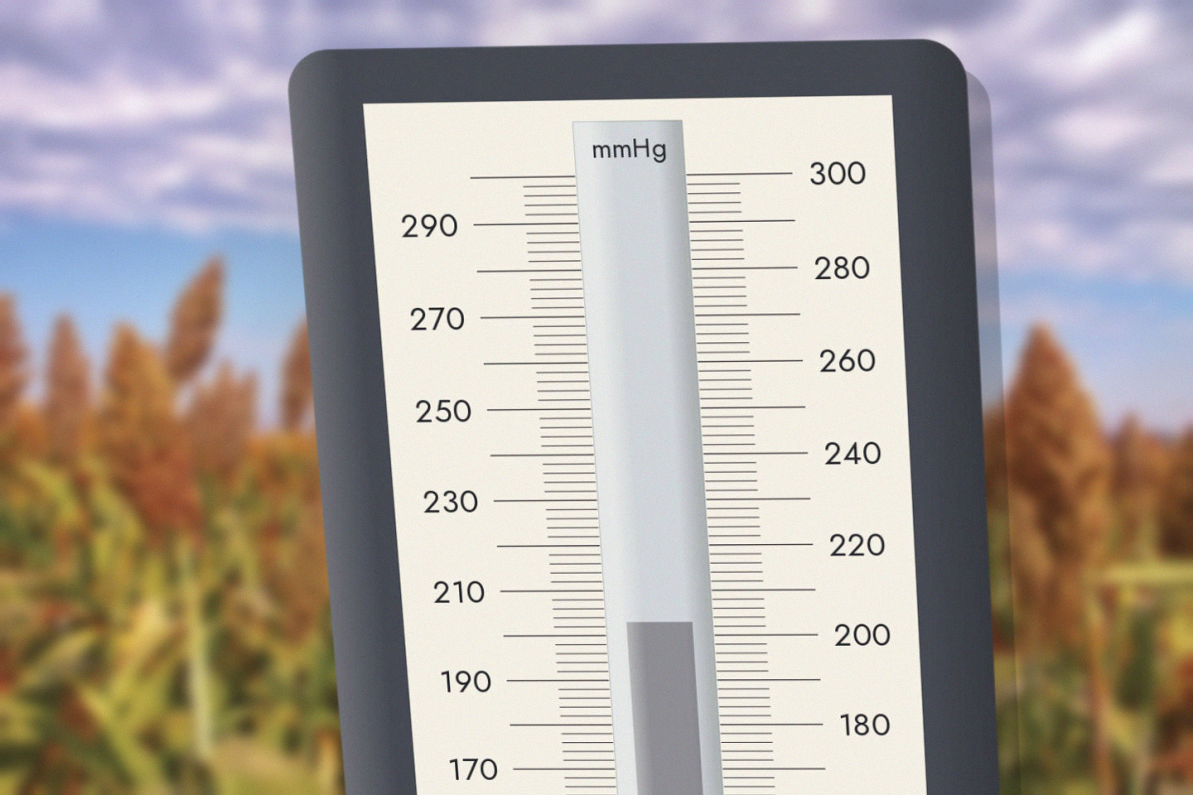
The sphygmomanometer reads 203 mmHg
